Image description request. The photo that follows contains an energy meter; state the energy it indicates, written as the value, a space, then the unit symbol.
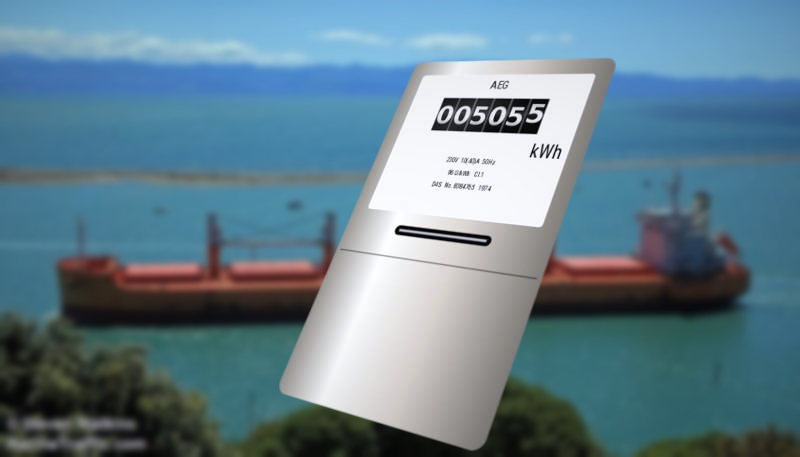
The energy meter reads 5055 kWh
